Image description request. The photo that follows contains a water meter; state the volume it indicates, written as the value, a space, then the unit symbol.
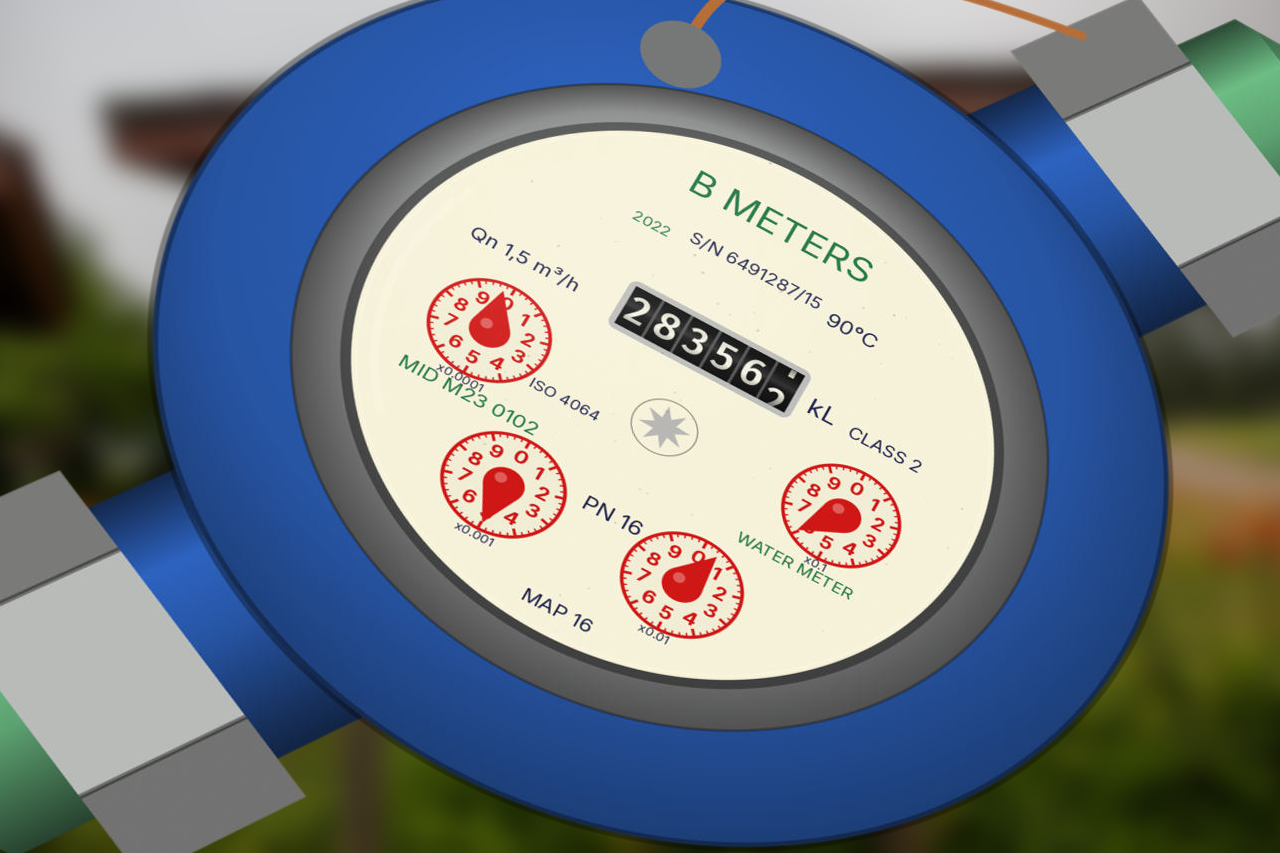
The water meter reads 283561.6049 kL
